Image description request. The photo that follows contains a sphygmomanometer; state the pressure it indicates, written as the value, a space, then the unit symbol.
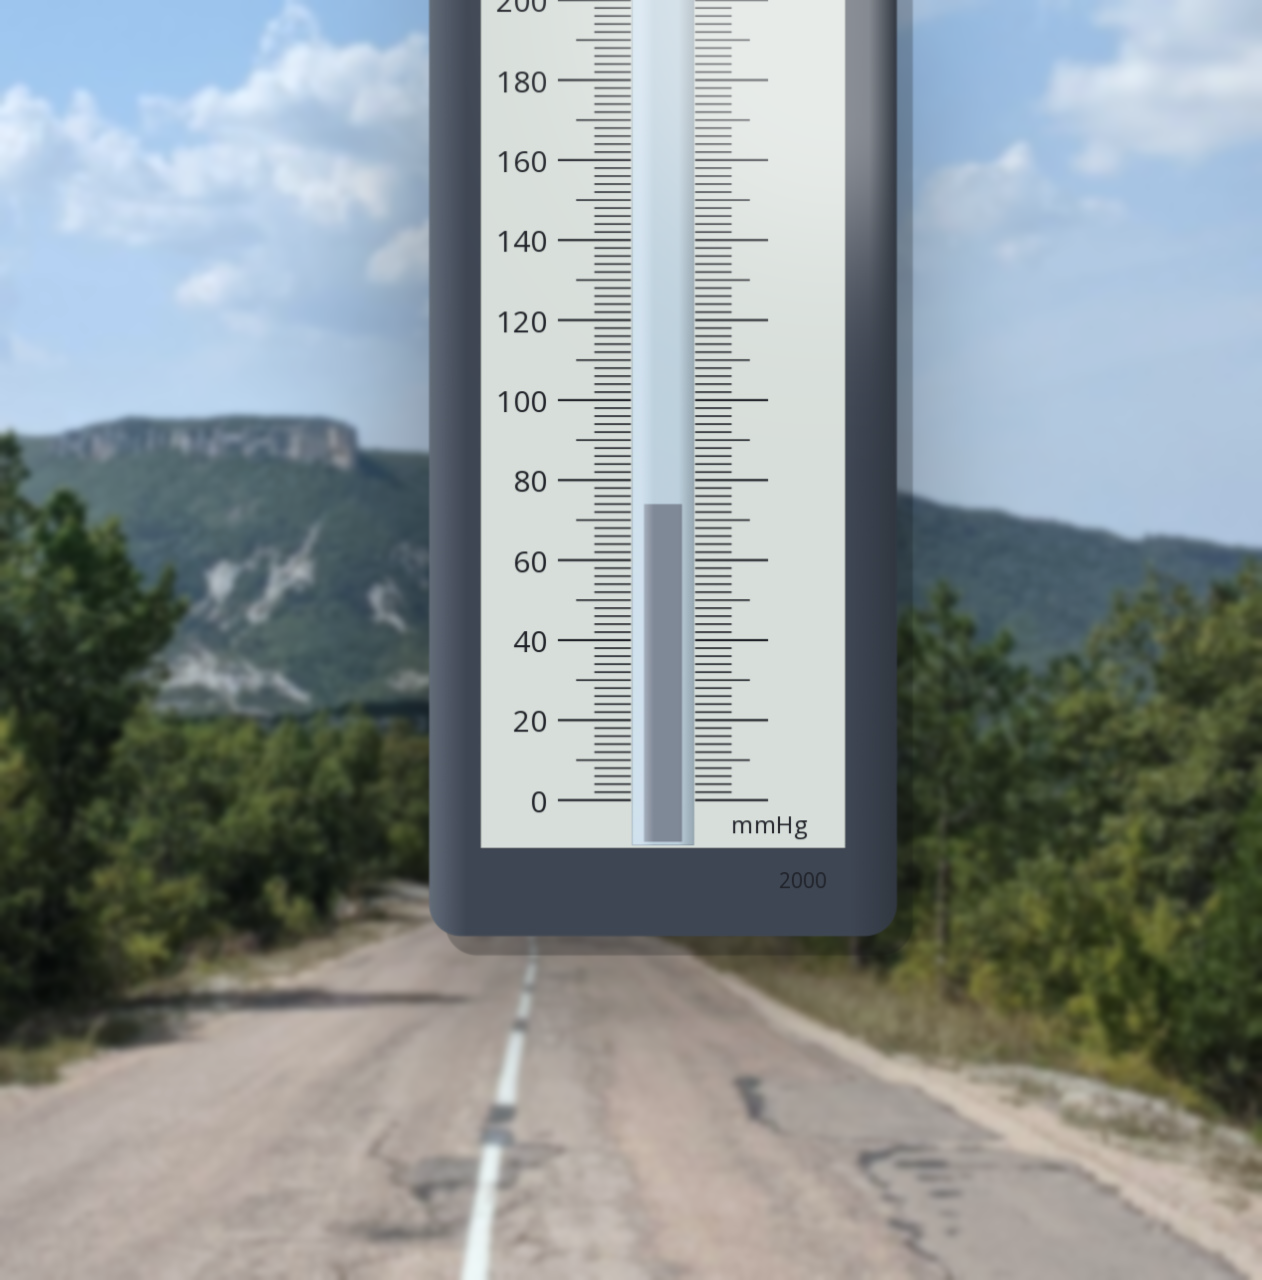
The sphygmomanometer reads 74 mmHg
